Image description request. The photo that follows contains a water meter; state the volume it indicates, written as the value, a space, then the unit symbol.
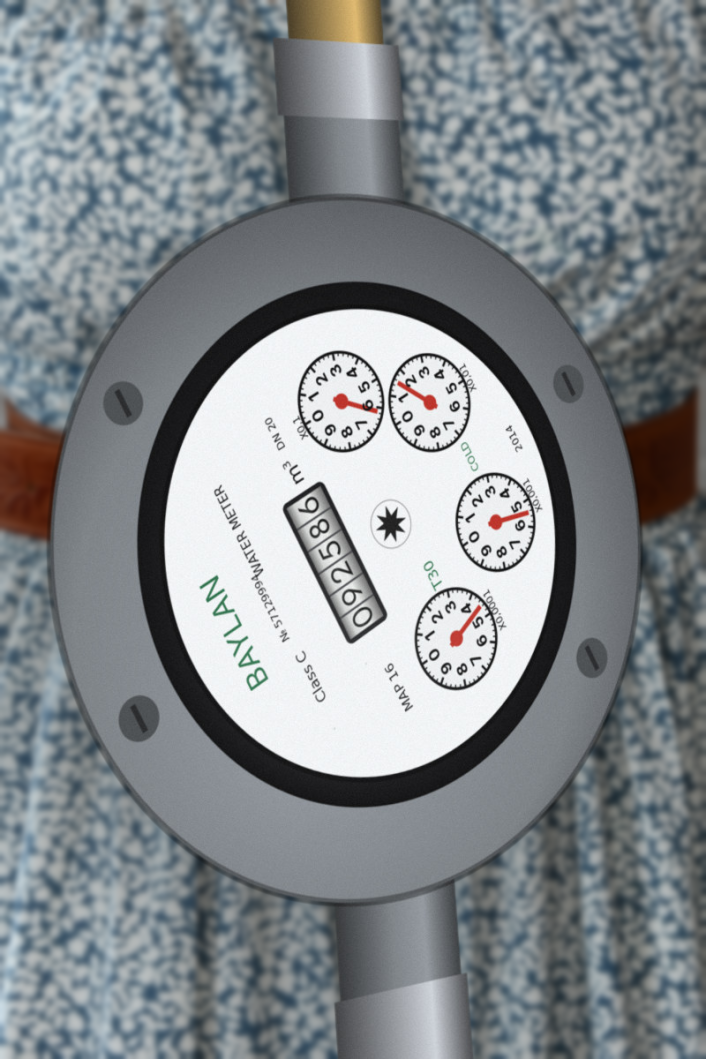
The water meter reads 92586.6154 m³
